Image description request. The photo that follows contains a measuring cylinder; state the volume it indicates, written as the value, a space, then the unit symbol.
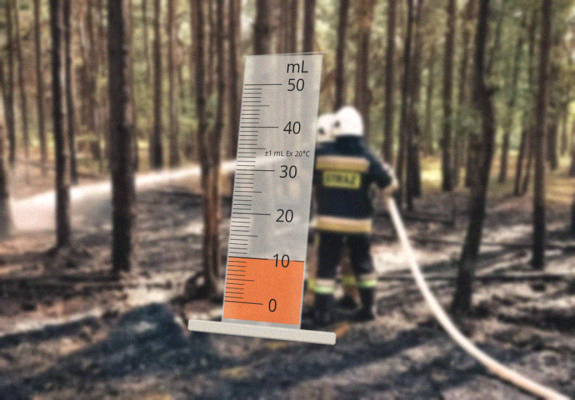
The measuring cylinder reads 10 mL
